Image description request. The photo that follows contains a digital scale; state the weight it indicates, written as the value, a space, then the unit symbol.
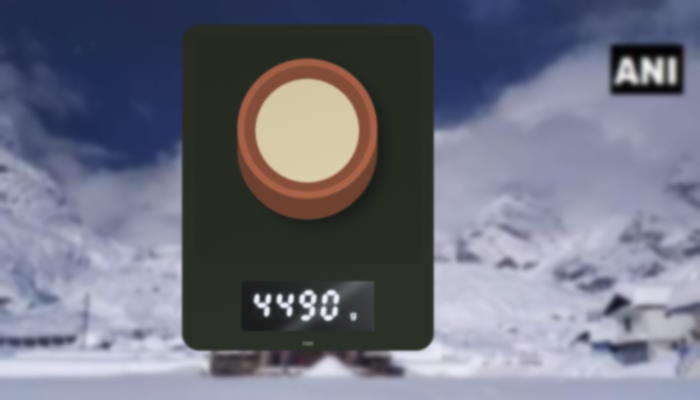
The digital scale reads 4490 g
